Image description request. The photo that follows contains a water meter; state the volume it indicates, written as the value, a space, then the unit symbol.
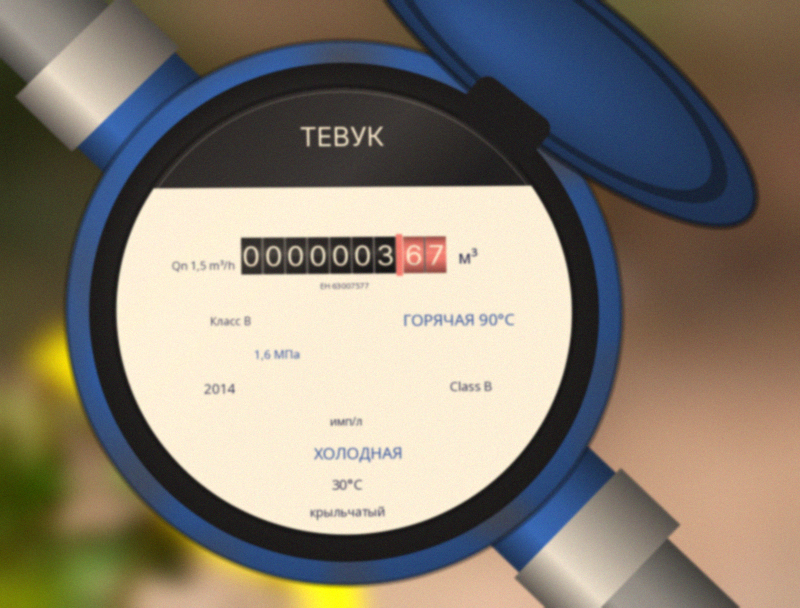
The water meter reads 3.67 m³
